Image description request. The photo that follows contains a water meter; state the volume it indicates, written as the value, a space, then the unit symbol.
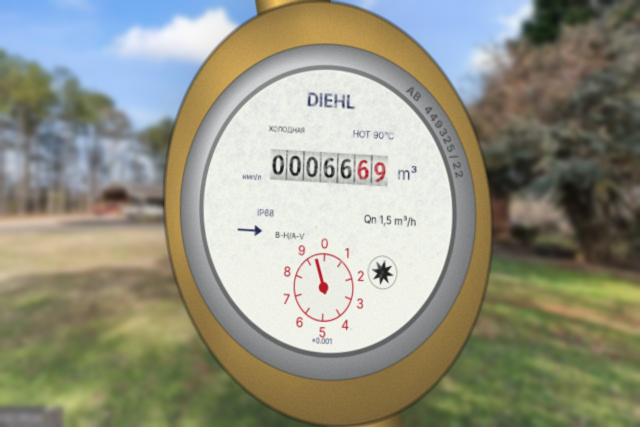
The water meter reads 66.689 m³
